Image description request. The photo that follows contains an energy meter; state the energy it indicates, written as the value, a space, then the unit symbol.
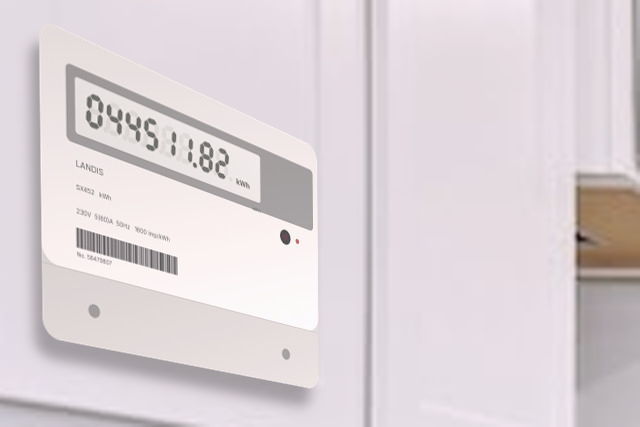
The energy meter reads 44511.82 kWh
